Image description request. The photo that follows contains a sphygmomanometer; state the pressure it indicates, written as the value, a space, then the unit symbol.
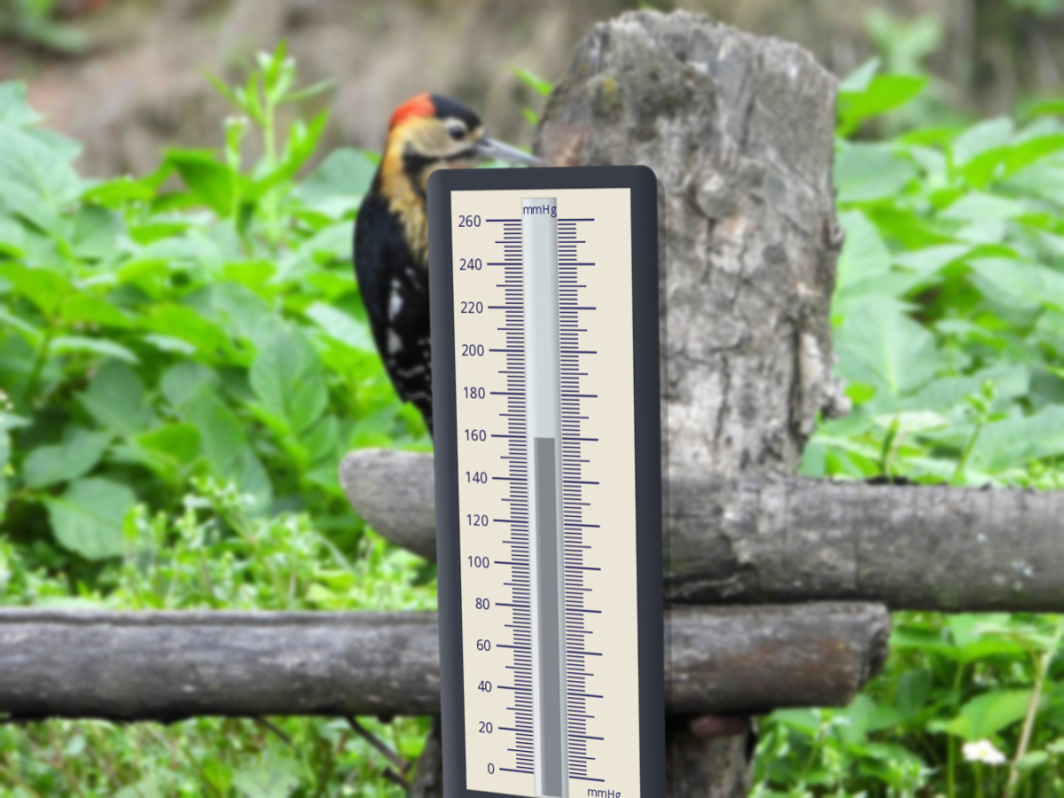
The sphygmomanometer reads 160 mmHg
